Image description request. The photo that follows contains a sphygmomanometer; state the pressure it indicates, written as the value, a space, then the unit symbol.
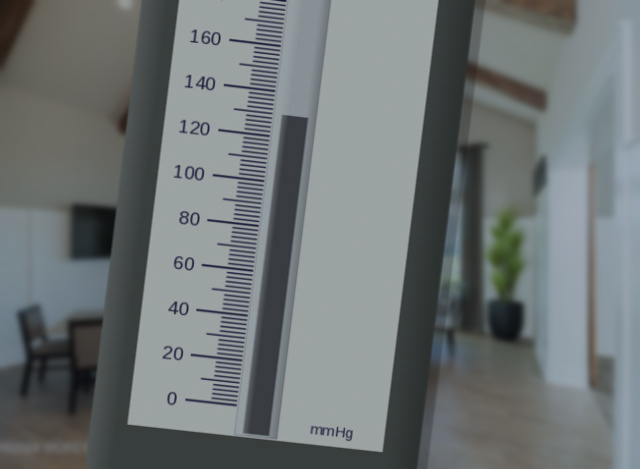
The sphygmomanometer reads 130 mmHg
